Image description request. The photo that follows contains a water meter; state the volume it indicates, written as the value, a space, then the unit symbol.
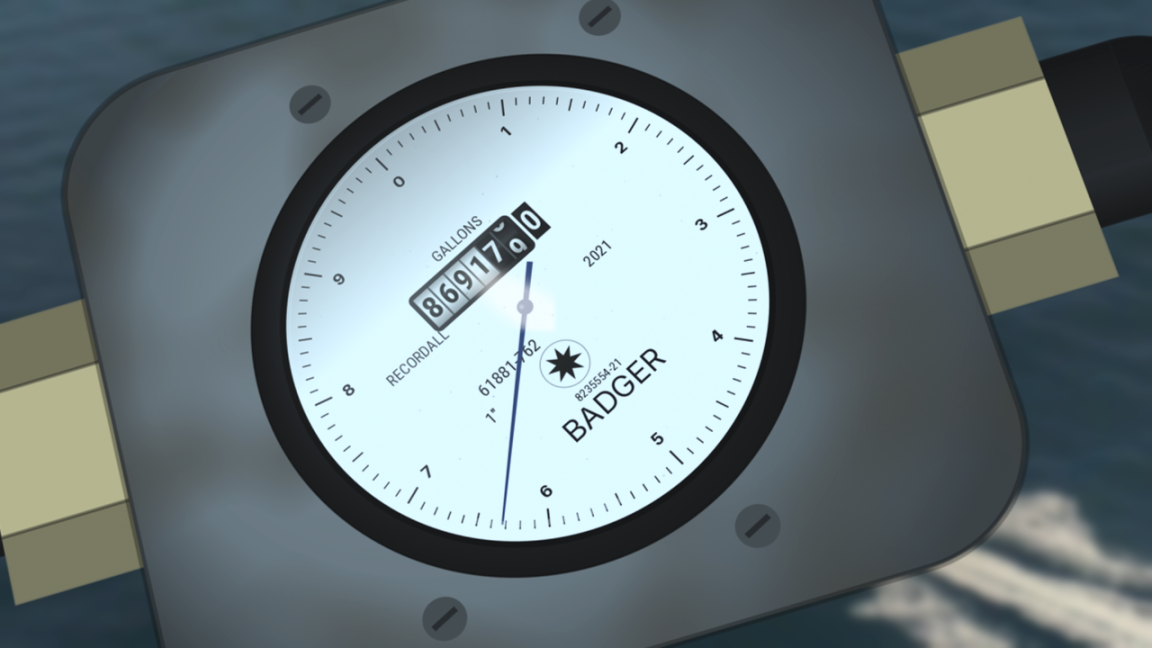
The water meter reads 8691786.3 gal
